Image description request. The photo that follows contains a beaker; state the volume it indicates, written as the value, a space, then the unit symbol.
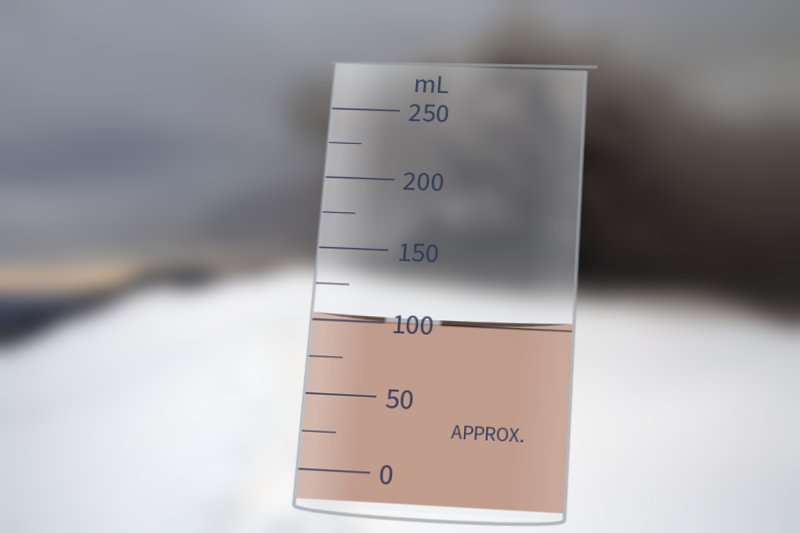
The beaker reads 100 mL
